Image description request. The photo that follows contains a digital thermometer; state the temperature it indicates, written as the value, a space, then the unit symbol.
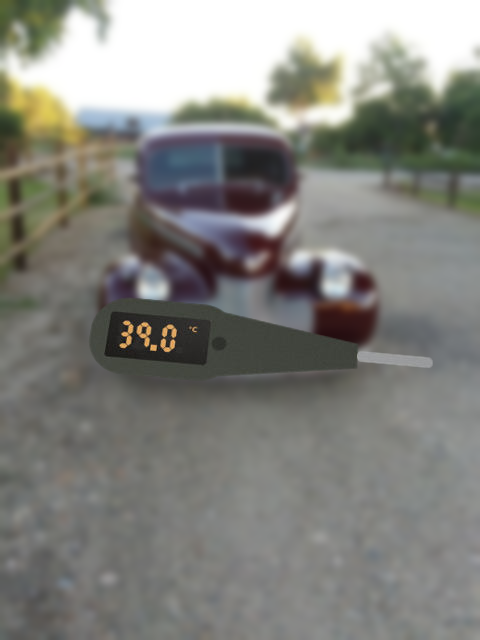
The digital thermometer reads 39.0 °C
